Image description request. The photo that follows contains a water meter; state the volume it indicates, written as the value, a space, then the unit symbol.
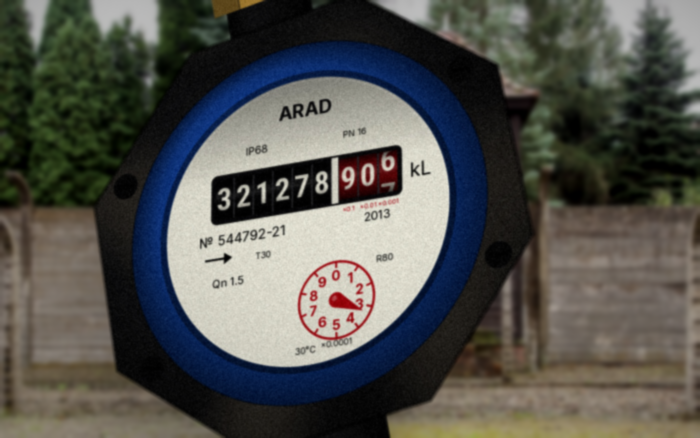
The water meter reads 321278.9063 kL
